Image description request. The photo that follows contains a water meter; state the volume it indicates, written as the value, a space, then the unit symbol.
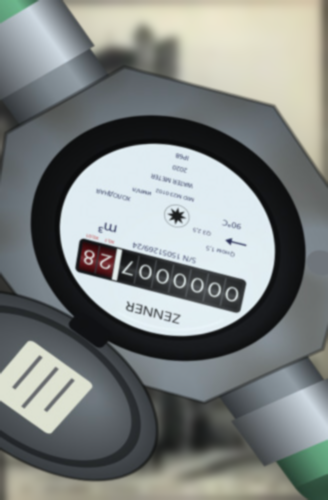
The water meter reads 7.28 m³
